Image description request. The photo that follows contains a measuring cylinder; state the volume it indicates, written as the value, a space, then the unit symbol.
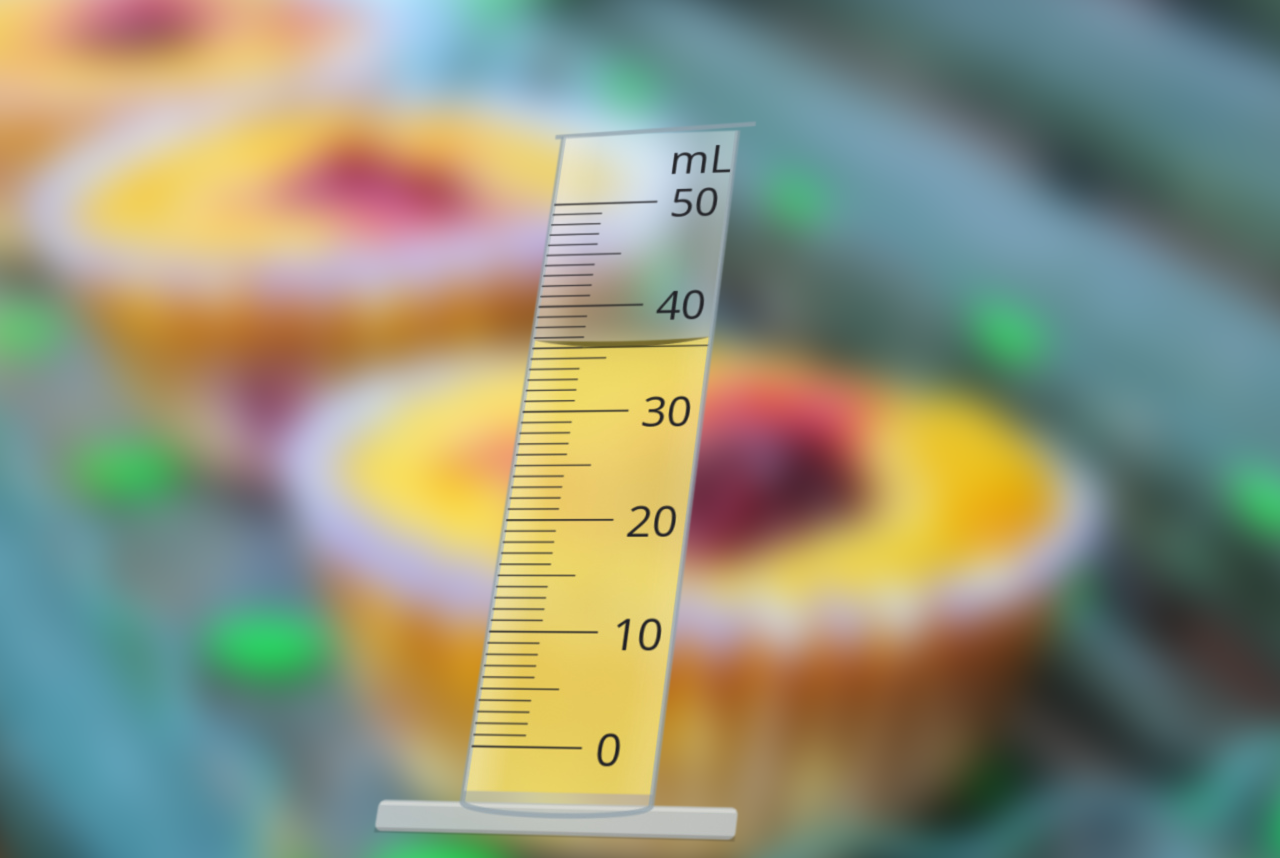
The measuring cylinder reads 36 mL
